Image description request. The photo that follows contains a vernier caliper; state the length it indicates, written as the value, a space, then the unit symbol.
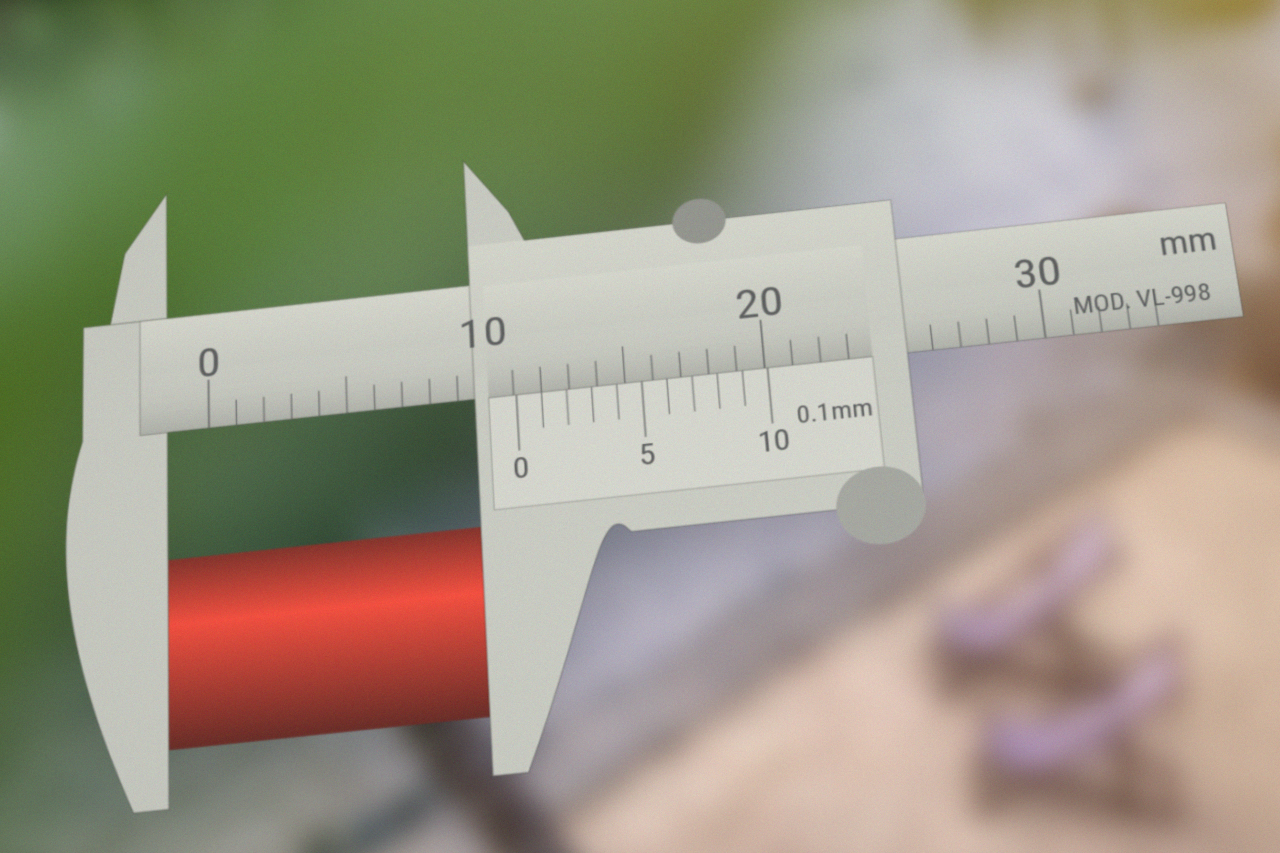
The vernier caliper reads 11.1 mm
